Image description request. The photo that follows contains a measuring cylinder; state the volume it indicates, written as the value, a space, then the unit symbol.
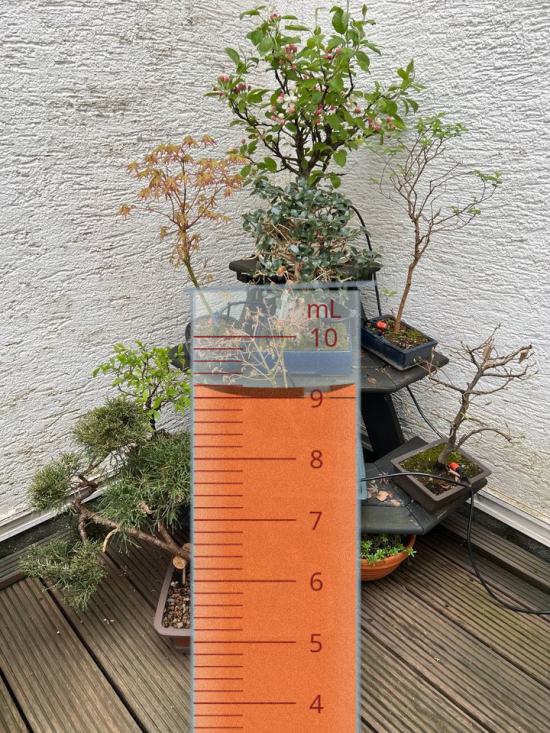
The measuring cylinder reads 9 mL
